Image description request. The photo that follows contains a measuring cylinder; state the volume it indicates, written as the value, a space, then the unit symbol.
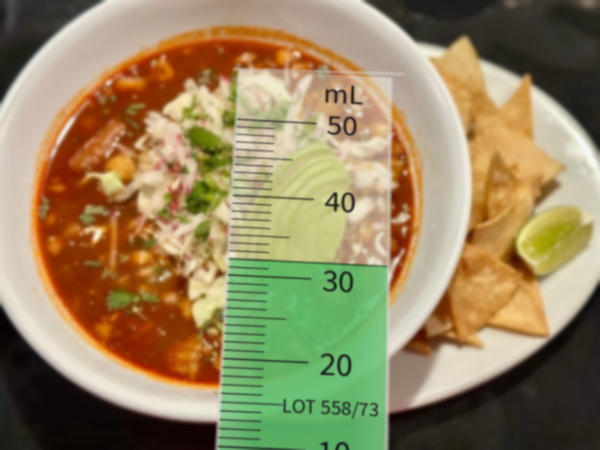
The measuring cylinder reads 32 mL
